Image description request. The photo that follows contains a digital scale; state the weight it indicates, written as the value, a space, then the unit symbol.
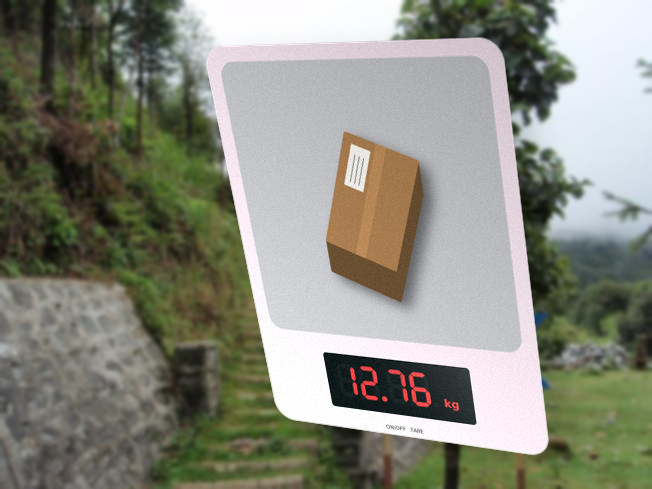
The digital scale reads 12.76 kg
